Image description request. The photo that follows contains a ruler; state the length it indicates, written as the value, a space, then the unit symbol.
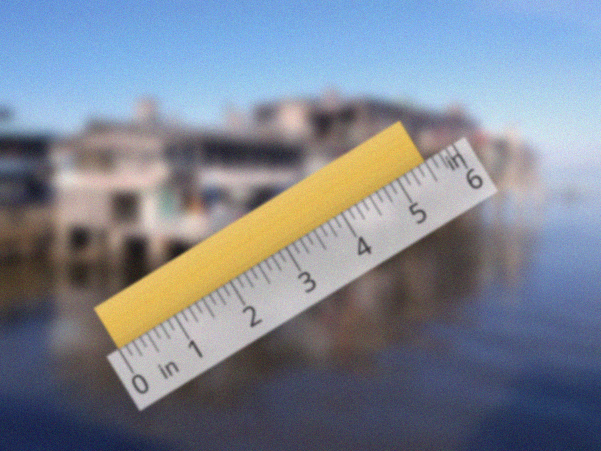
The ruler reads 5.5 in
